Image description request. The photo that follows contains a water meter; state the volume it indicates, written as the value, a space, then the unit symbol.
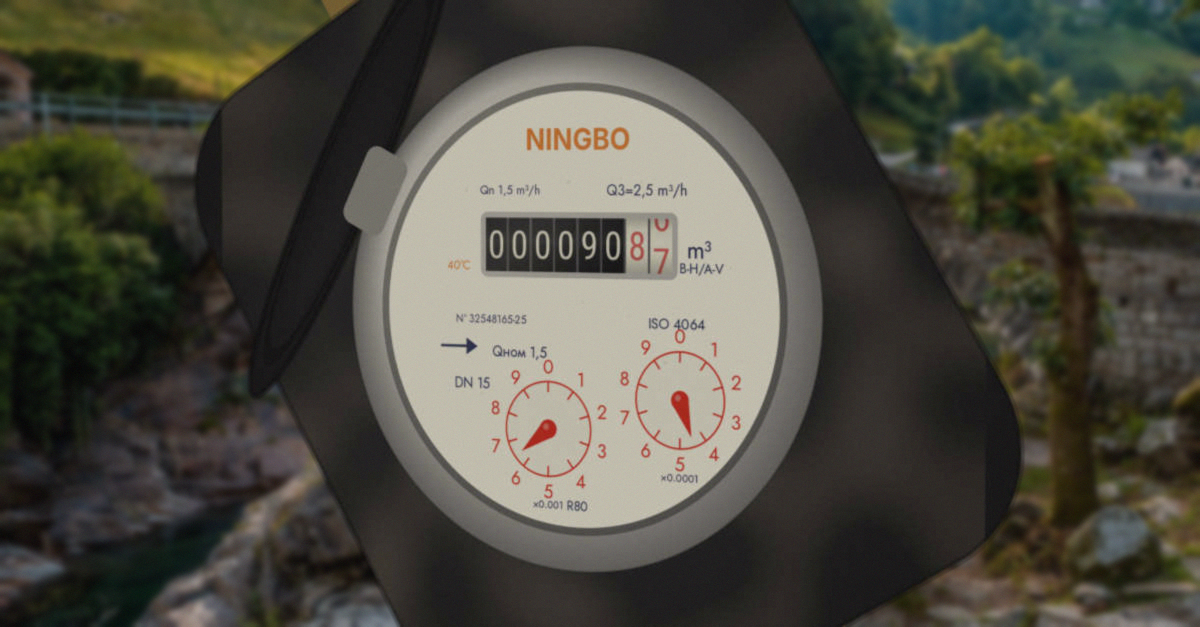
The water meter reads 90.8664 m³
